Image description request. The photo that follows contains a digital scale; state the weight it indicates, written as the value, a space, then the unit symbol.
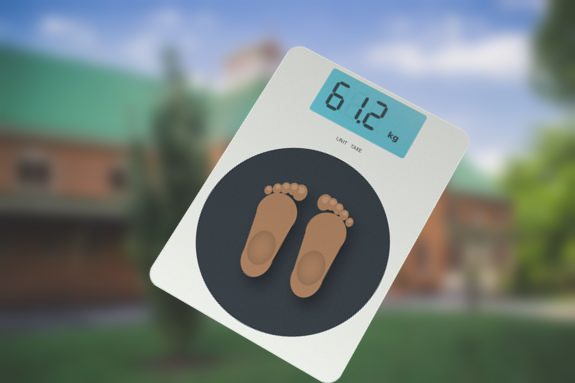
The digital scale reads 61.2 kg
